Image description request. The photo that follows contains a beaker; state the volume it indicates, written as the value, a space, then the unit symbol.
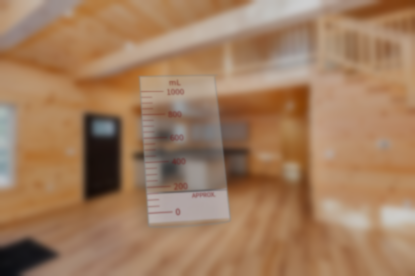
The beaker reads 150 mL
